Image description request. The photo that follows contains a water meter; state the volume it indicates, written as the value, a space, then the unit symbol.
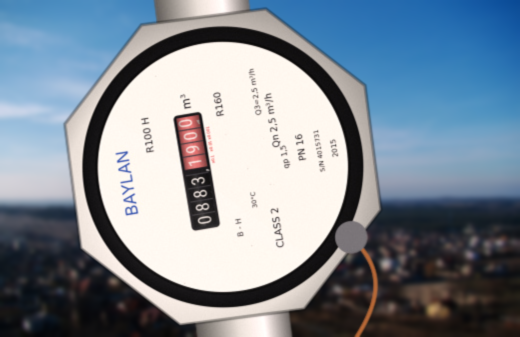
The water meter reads 883.1900 m³
